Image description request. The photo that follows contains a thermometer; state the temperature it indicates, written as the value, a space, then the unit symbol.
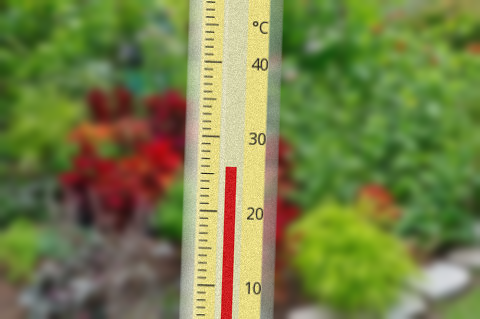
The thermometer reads 26 °C
